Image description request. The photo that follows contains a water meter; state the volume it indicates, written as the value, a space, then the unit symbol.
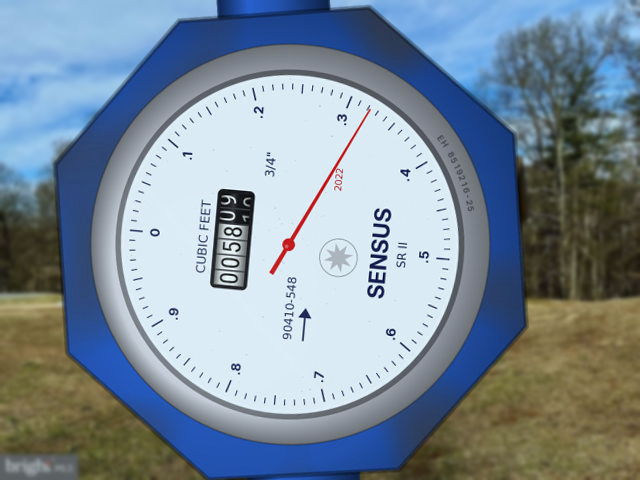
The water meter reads 5809.32 ft³
